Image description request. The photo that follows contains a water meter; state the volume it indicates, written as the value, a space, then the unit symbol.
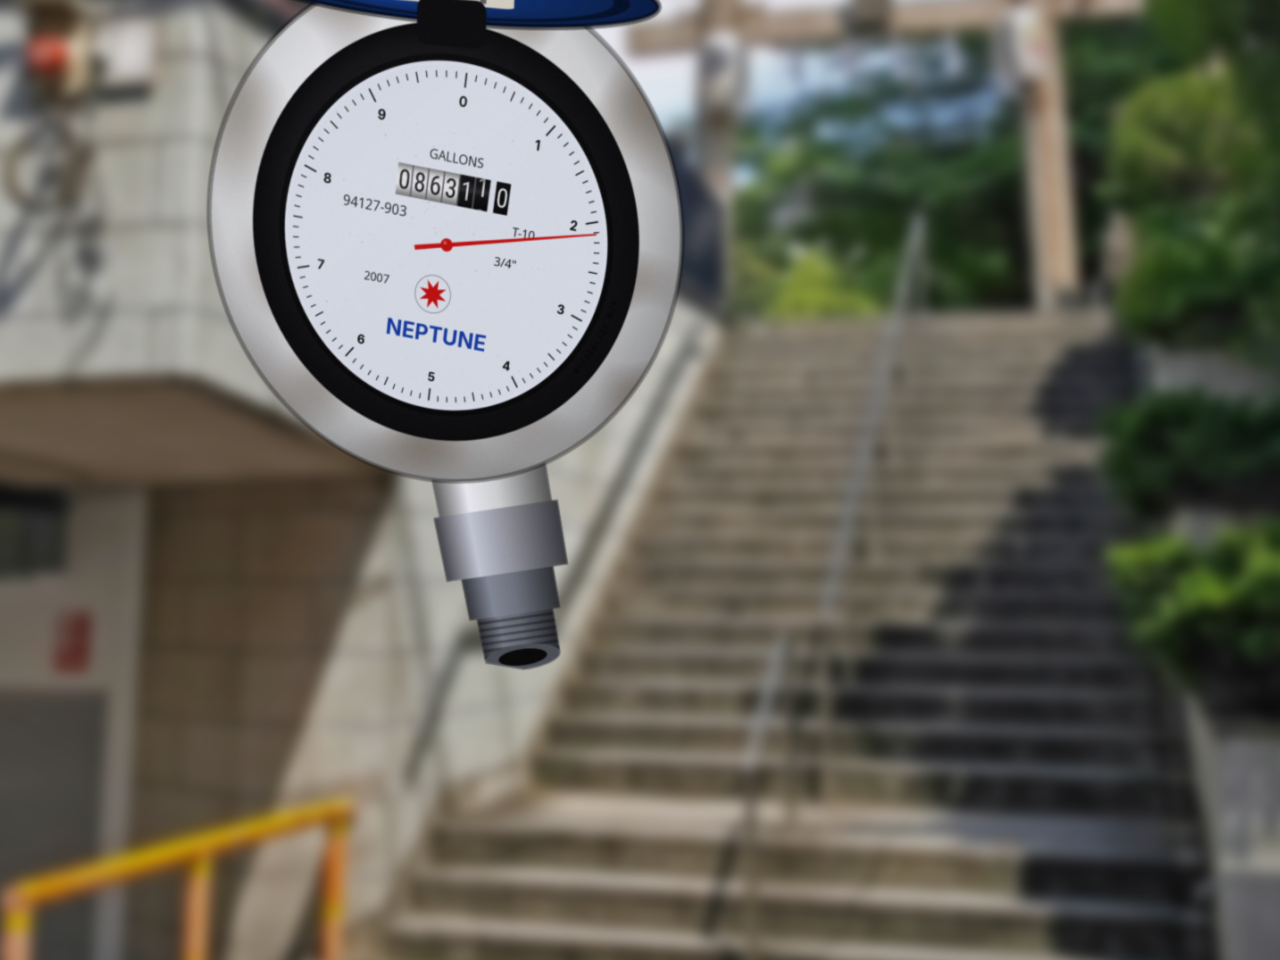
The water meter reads 863112.1 gal
